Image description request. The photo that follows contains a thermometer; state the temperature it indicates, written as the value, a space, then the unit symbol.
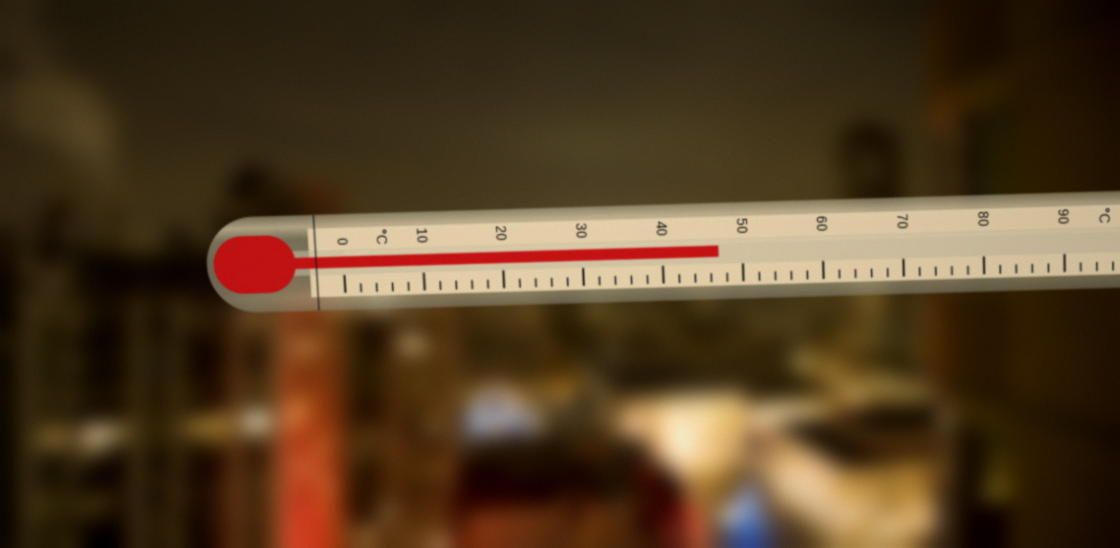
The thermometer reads 47 °C
